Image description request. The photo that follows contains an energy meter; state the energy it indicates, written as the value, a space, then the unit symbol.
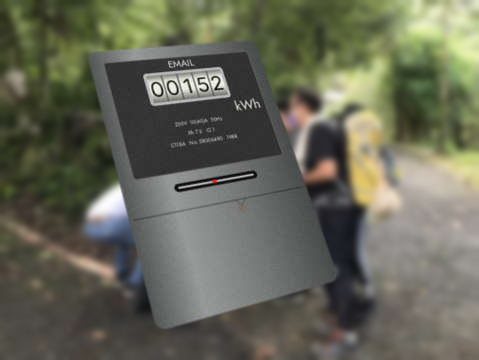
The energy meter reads 152 kWh
